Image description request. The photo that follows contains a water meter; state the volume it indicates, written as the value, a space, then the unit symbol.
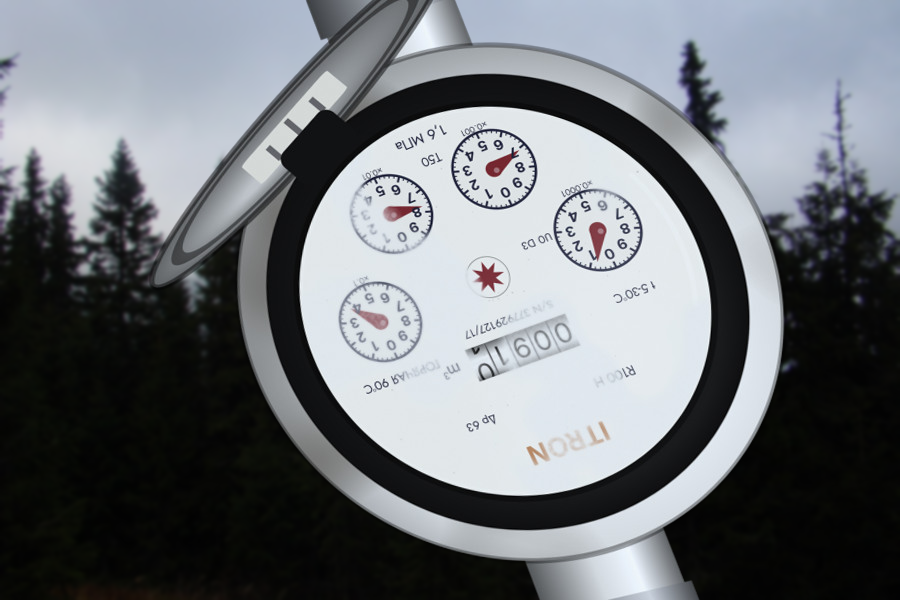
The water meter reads 910.3770 m³
